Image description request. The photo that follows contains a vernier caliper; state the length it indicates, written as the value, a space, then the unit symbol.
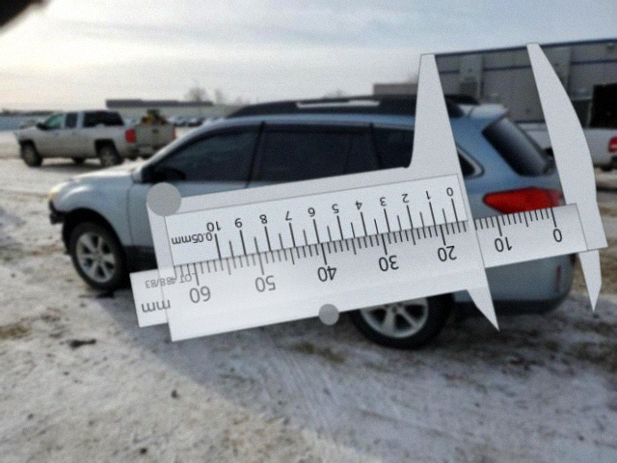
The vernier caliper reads 17.0 mm
